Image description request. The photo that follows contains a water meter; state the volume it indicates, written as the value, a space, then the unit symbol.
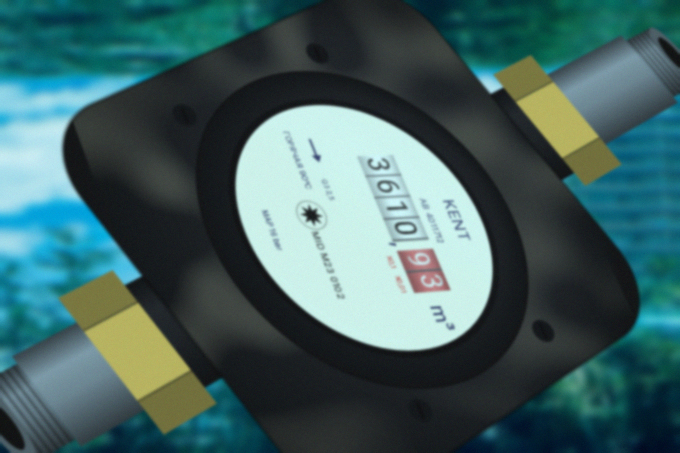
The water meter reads 3610.93 m³
